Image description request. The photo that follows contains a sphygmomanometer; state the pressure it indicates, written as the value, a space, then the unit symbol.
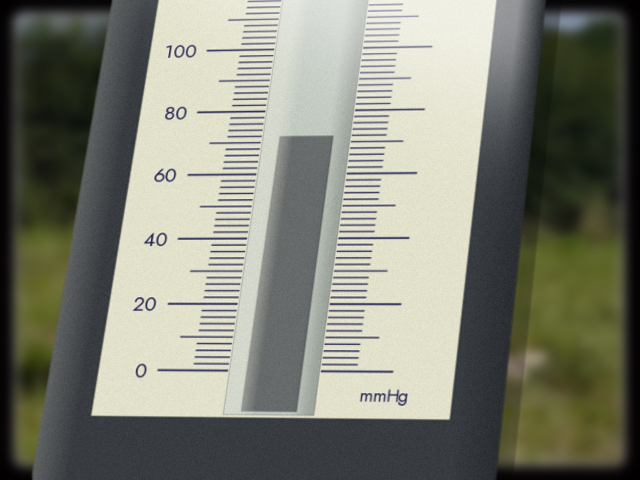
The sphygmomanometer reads 72 mmHg
